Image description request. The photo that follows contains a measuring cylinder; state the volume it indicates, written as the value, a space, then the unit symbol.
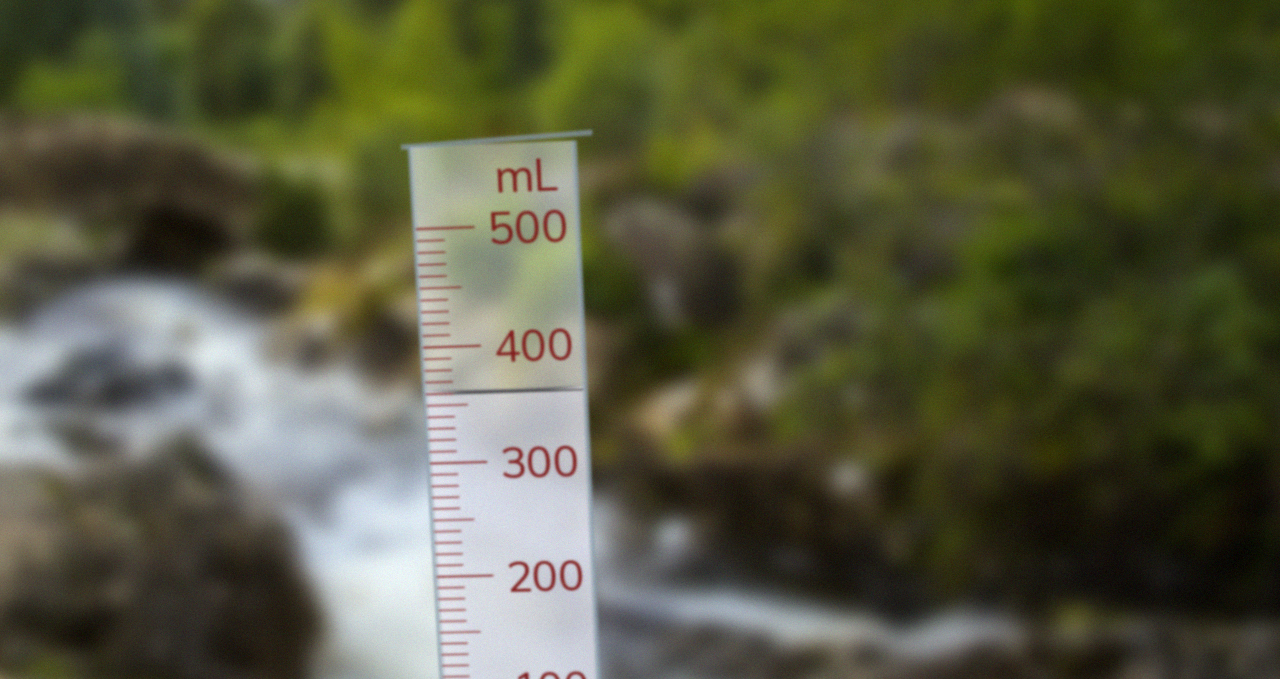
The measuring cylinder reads 360 mL
